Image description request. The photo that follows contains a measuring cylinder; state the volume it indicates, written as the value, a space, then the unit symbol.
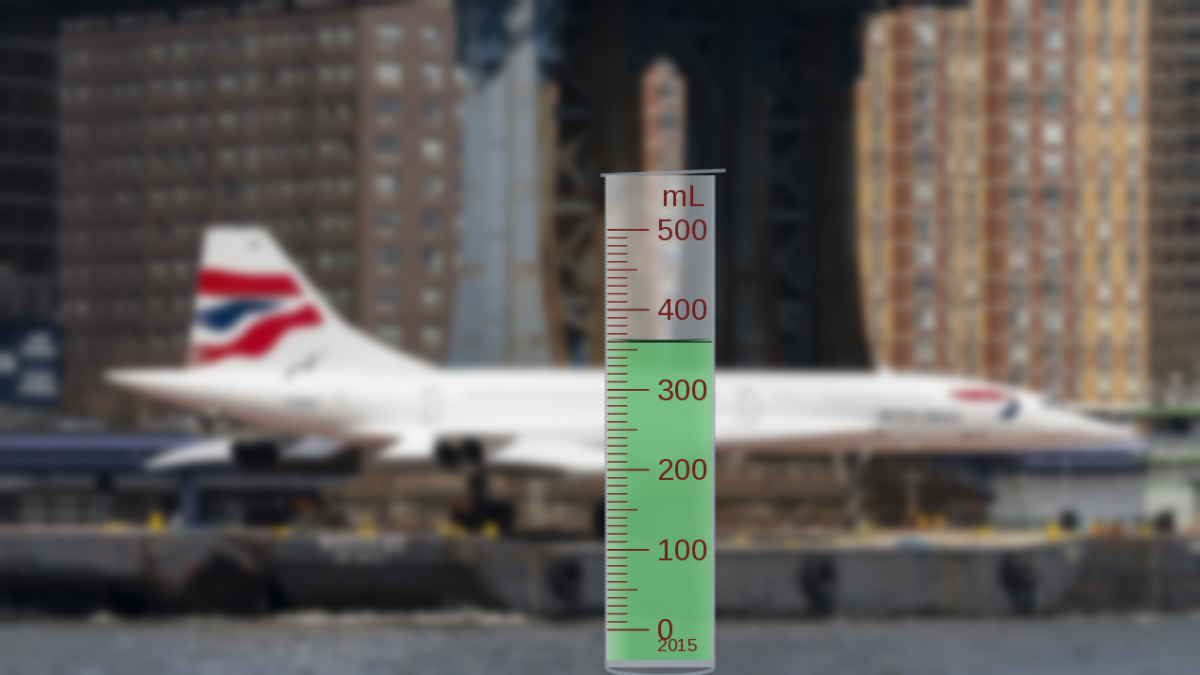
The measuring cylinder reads 360 mL
